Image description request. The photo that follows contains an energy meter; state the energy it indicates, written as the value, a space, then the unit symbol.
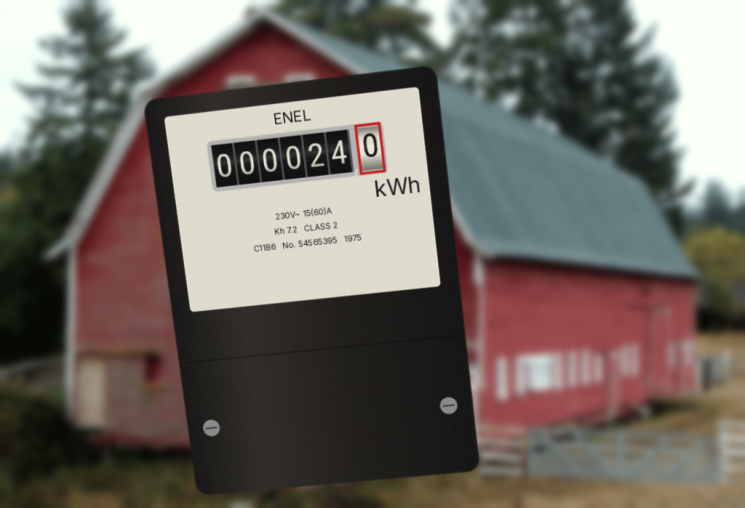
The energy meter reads 24.0 kWh
